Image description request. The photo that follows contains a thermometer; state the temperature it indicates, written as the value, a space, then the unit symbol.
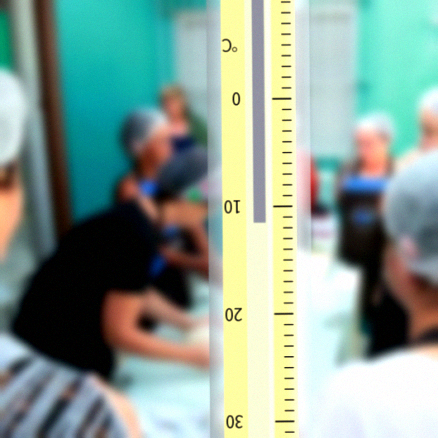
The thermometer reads 11.5 °C
